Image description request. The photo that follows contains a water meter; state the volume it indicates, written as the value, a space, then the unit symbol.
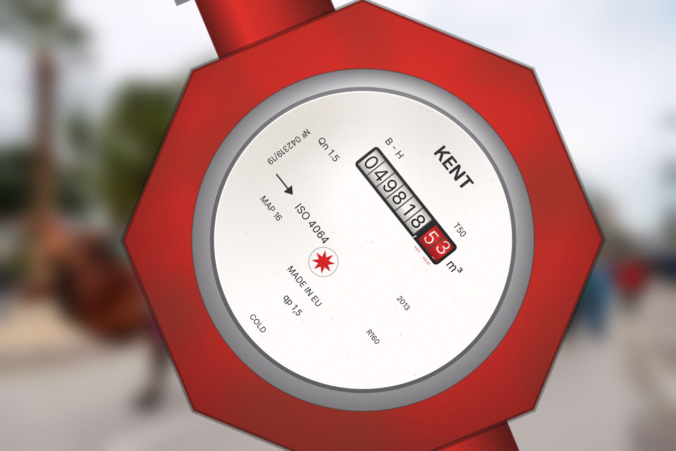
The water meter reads 49818.53 m³
